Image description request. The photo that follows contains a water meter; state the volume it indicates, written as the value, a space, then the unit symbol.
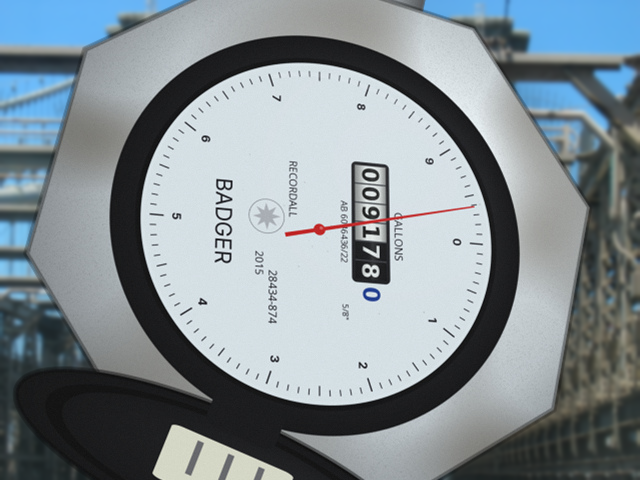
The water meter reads 91779.6 gal
